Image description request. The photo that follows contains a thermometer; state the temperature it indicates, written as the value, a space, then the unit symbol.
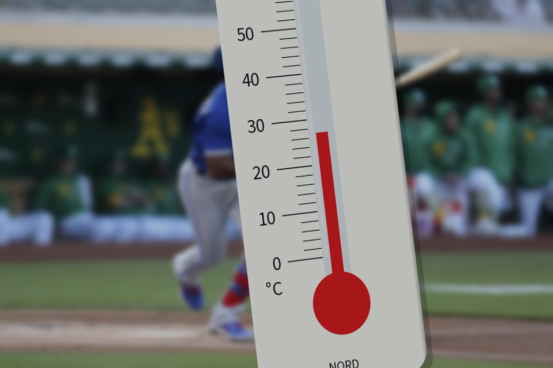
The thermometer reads 27 °C
